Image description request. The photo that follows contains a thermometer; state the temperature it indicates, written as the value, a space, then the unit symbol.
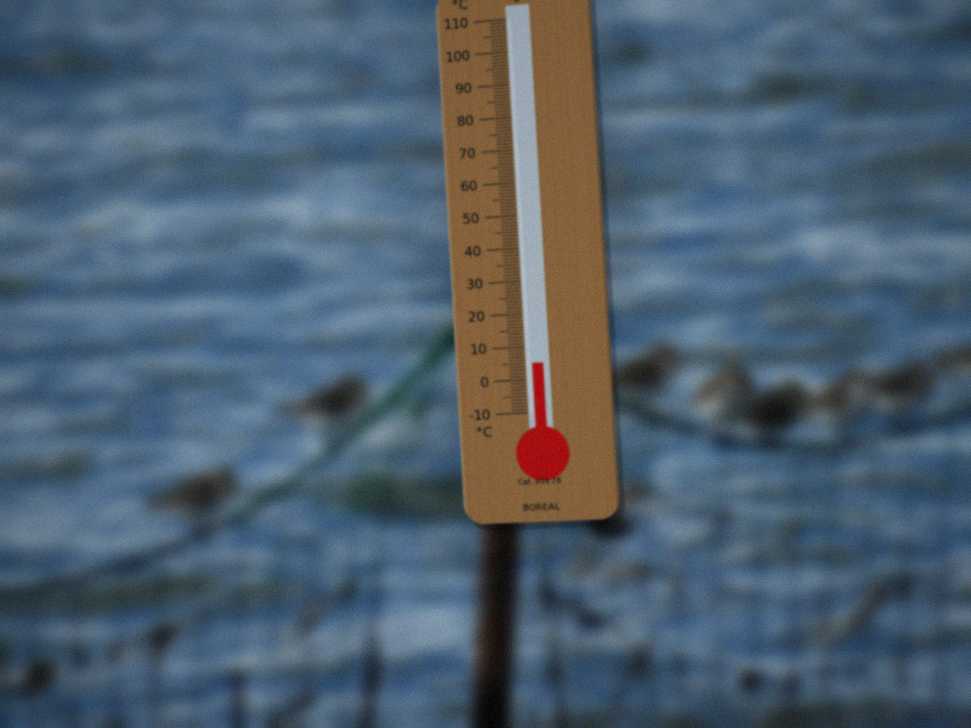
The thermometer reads 5 °C
